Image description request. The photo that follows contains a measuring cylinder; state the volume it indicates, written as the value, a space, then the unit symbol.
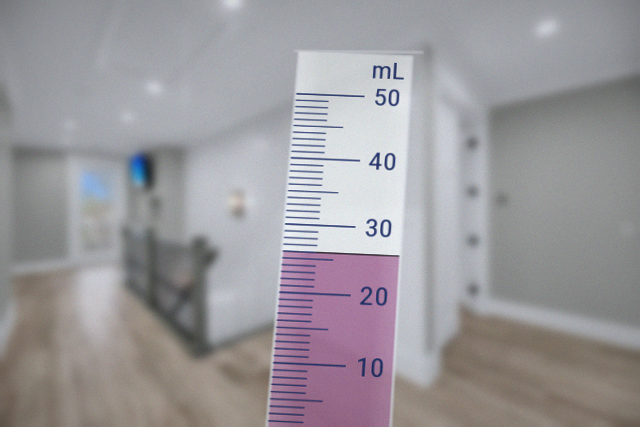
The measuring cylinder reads 26 mL
